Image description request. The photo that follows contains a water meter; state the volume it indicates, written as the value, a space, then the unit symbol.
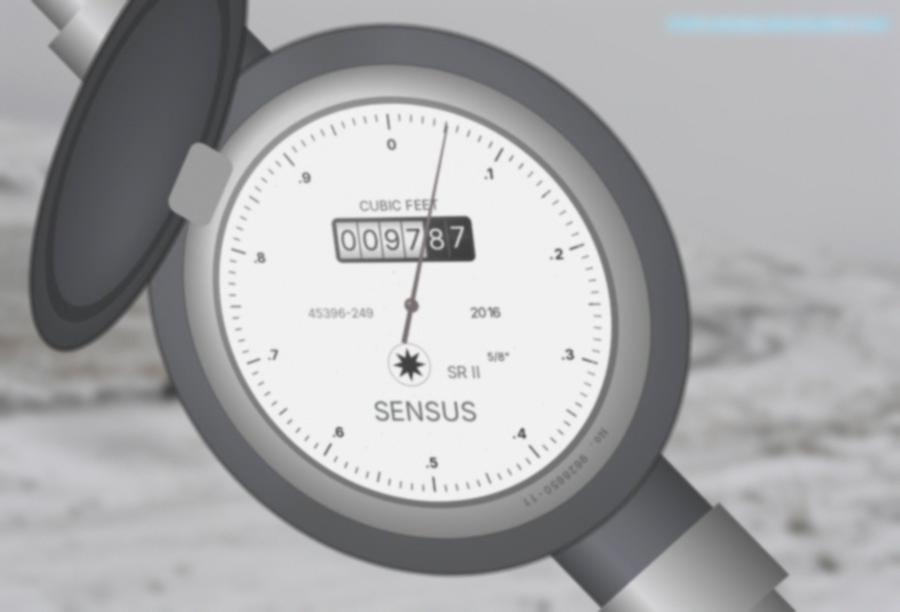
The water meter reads 9787.05 ft³
